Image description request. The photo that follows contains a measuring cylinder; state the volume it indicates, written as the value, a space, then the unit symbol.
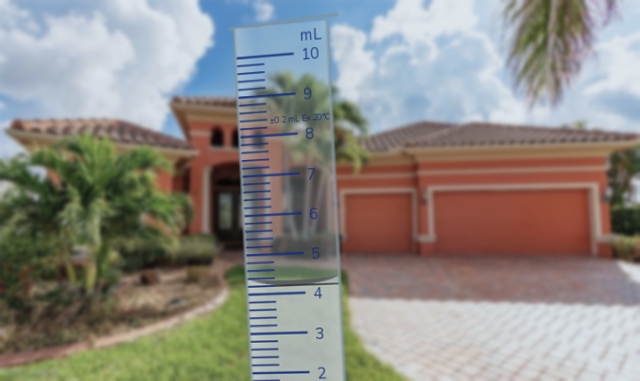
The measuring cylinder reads 4.2 mL
